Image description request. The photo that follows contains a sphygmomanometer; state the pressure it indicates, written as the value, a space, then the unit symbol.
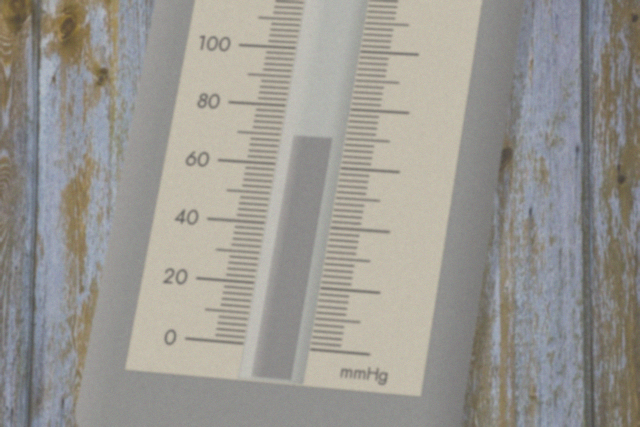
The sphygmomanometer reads 70 mmHg
